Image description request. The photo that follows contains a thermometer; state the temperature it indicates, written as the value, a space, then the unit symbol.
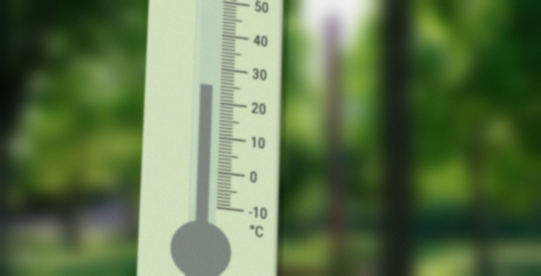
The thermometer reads 25 °C
